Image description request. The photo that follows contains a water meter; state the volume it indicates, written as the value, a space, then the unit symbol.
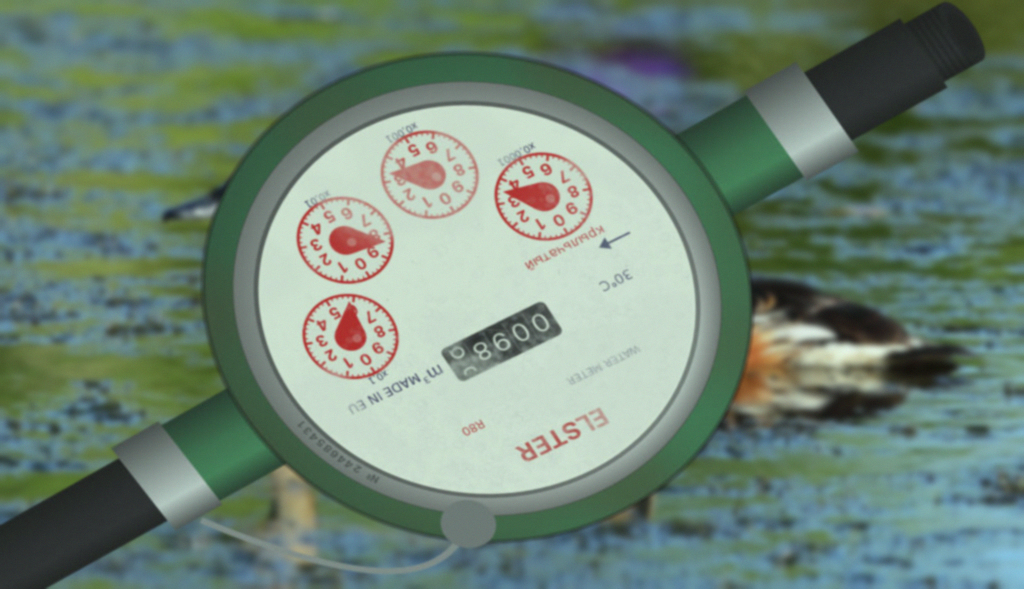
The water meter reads 988.5833 m³
